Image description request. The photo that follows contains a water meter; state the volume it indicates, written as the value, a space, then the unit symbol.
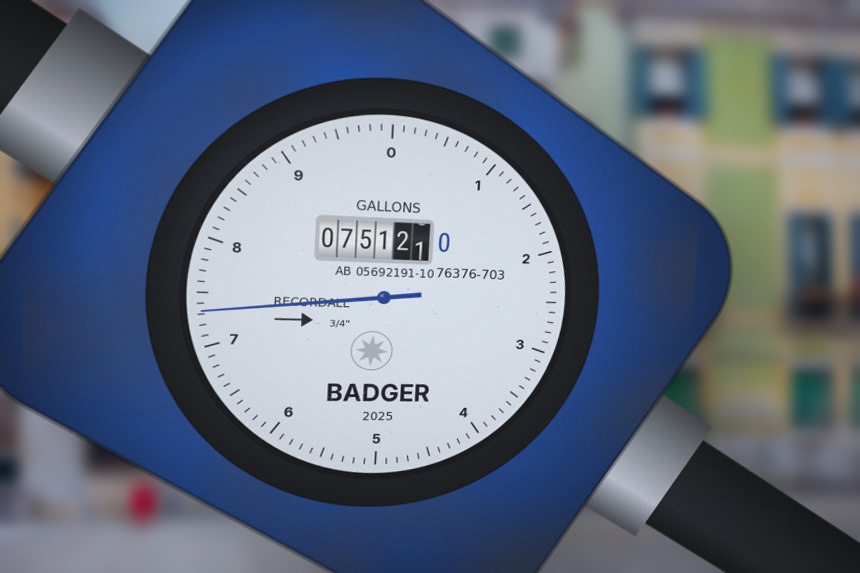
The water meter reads 751207.3 gal
